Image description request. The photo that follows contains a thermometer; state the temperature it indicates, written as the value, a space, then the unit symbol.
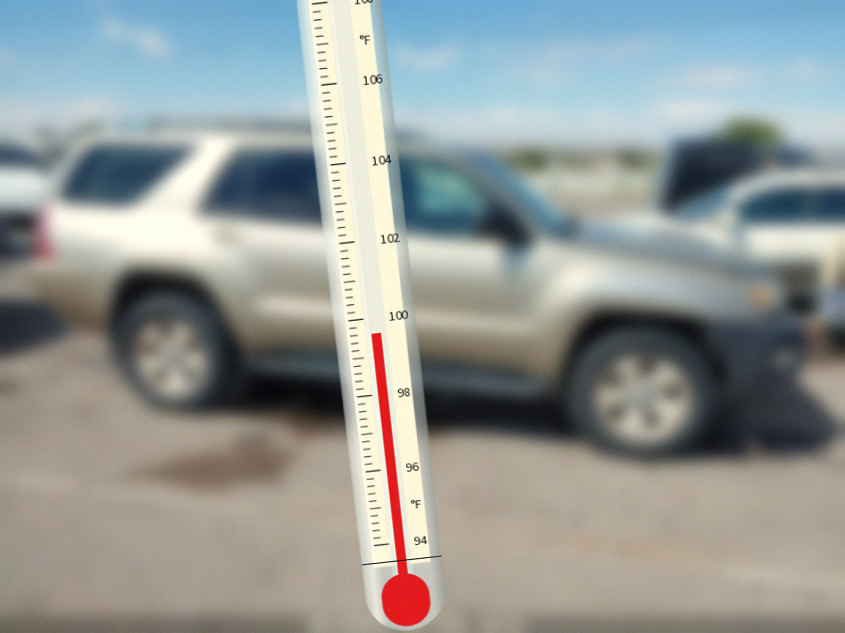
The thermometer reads 99.6 °F
